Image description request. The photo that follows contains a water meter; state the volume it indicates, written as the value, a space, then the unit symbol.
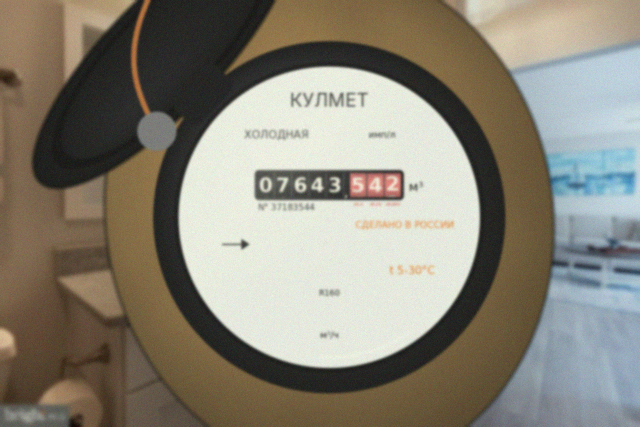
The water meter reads 7643.542 m³
